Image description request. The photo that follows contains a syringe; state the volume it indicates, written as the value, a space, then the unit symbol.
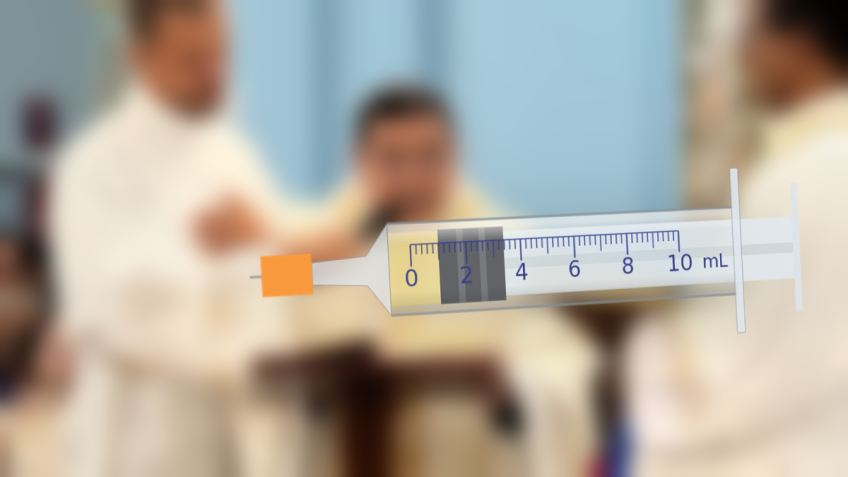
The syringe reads 1 mL
